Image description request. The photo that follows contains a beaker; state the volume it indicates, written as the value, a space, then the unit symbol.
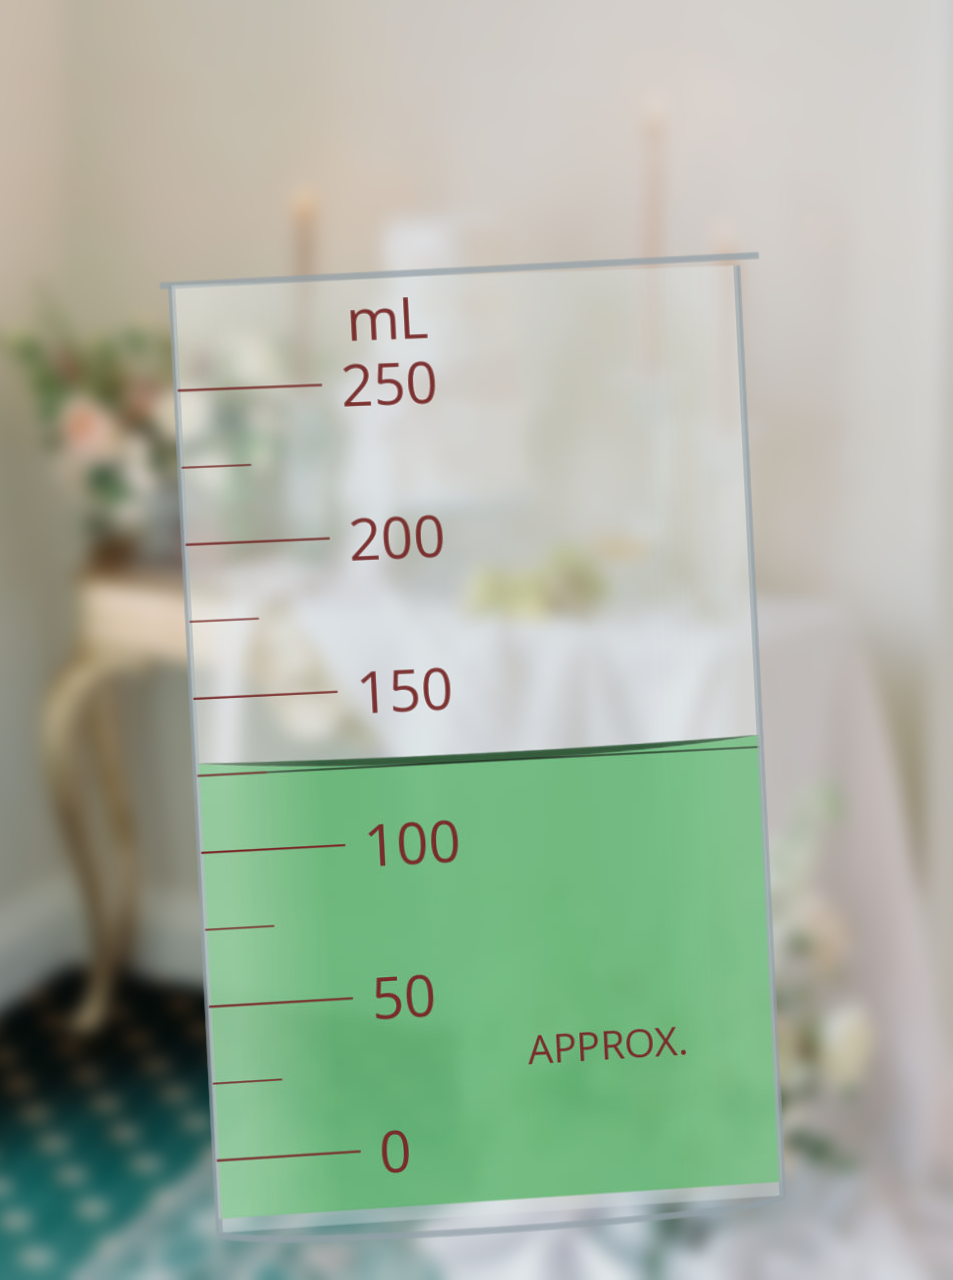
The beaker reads 125 mL
